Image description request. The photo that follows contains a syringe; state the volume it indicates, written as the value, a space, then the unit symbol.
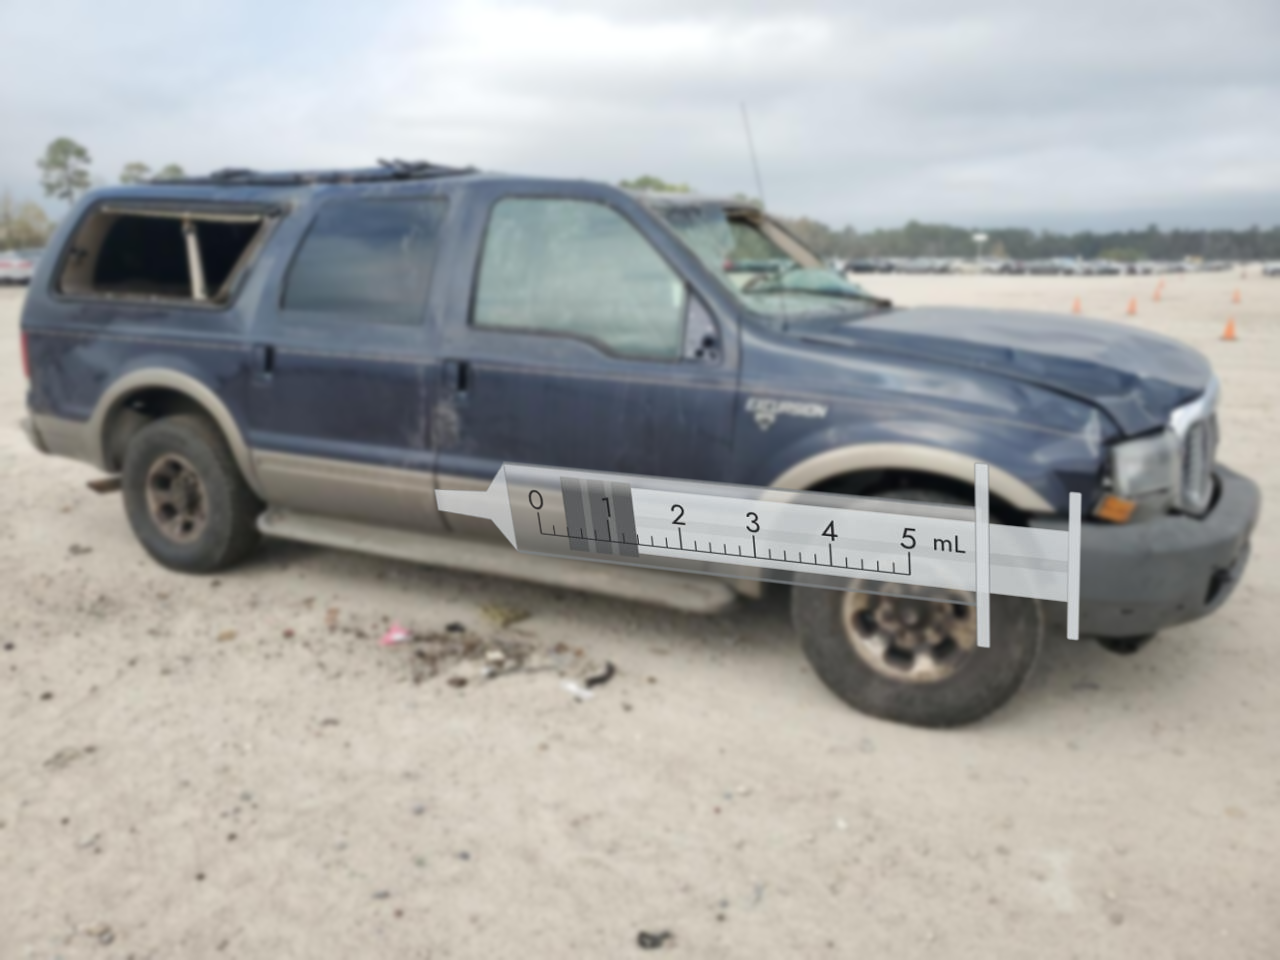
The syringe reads 0.4 mL
